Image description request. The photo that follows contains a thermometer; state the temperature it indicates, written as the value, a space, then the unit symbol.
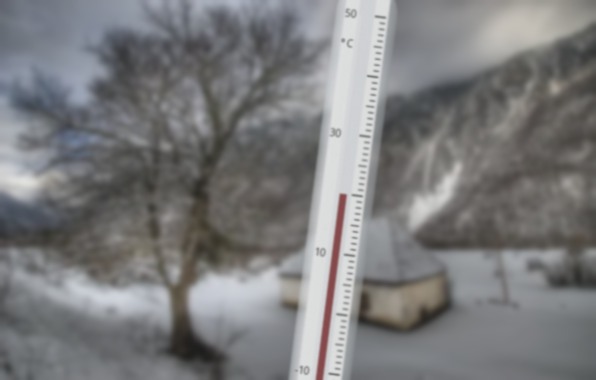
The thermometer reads 20 °C
